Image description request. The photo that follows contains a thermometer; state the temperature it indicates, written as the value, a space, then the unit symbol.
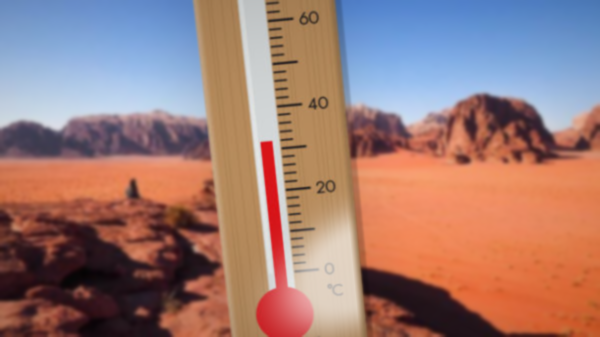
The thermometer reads 32 °C
